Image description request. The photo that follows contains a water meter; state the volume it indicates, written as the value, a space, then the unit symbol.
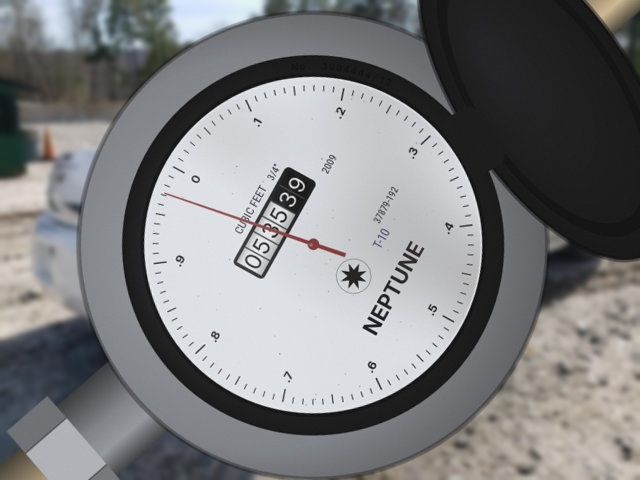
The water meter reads 53538.97 ft³
